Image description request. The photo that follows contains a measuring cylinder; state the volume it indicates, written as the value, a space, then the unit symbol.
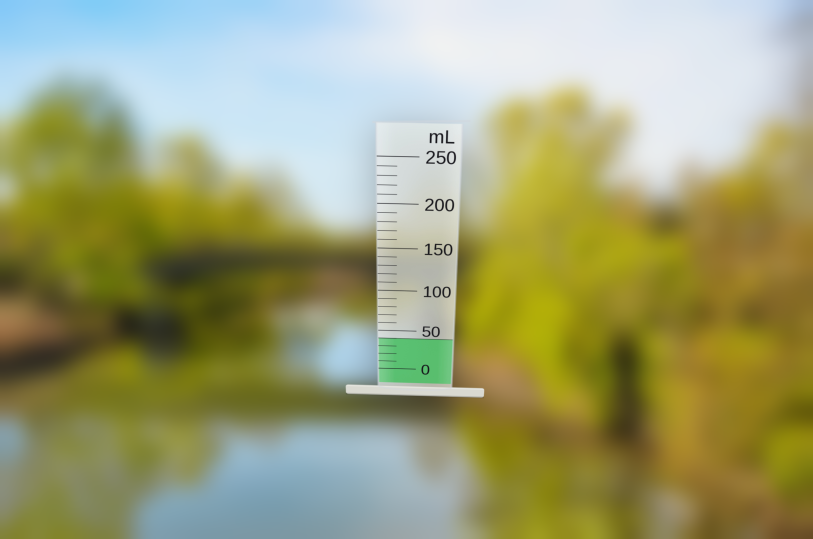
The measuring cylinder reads 40 mL
